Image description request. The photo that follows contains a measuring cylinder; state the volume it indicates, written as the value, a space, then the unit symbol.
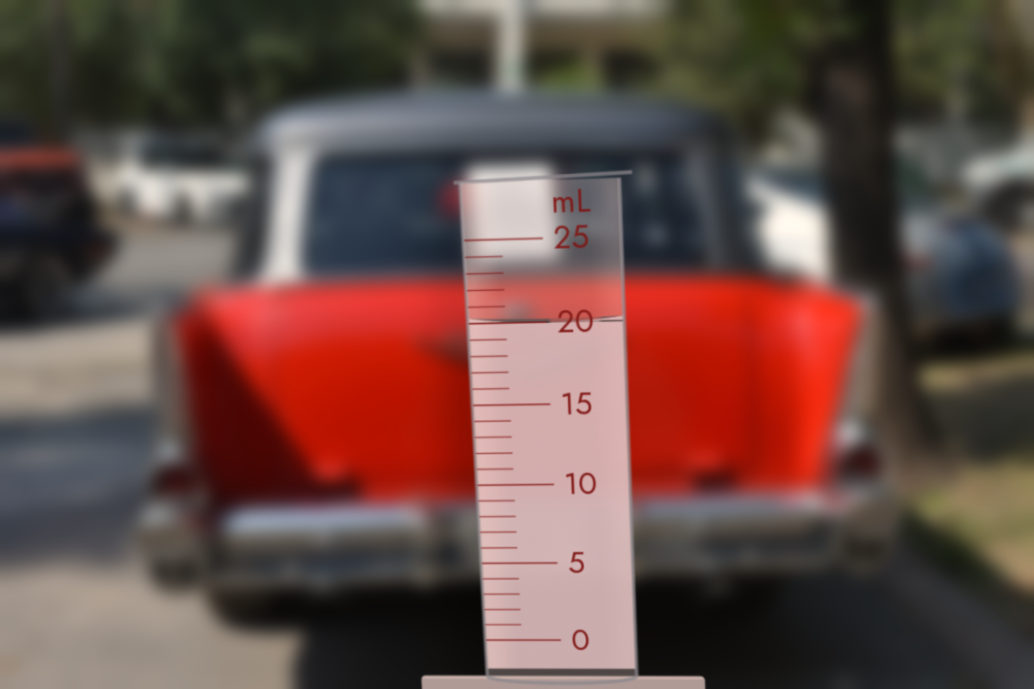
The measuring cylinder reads 20 mL
